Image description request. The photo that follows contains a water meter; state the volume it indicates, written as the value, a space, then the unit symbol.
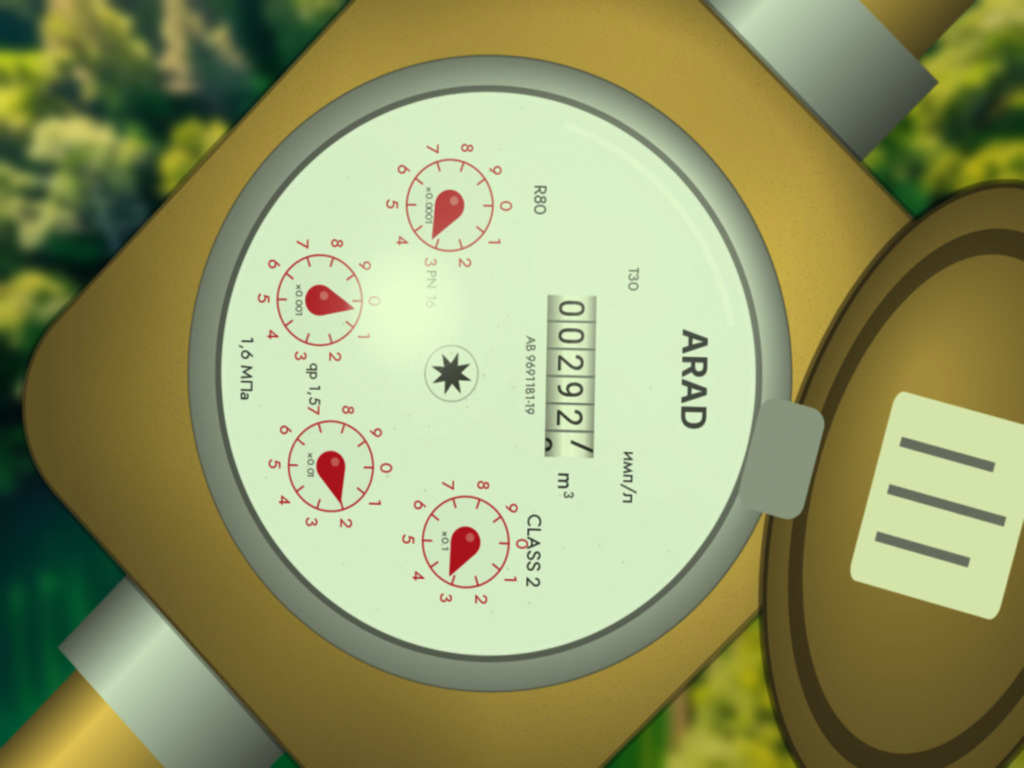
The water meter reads 2927.3203 m³
